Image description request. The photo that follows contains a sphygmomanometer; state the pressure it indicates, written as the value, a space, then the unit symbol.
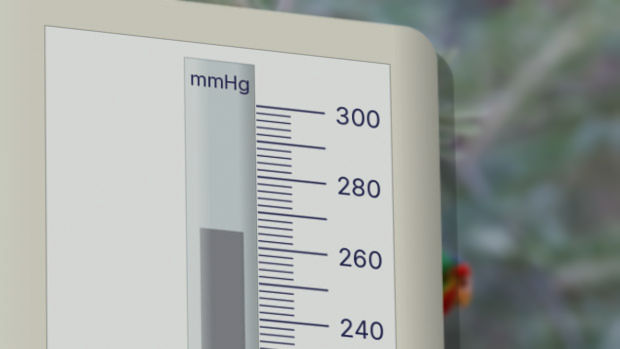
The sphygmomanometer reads 264 mmHg
